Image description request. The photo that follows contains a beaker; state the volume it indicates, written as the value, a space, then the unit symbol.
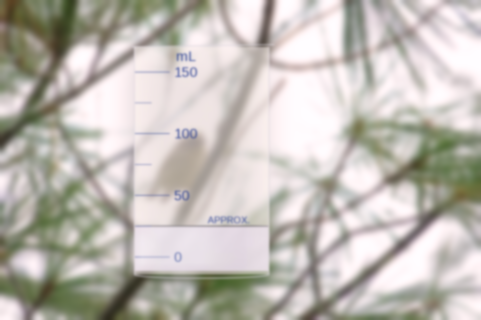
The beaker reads 25 mL
